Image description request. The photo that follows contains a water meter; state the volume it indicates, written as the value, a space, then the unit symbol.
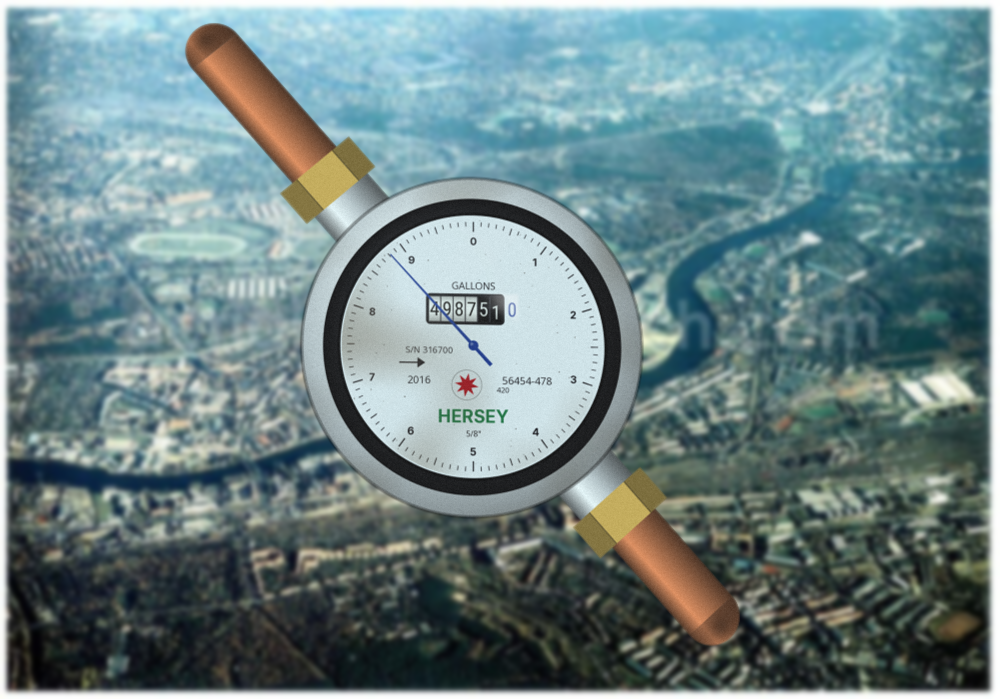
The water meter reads 4987508.8 gal
